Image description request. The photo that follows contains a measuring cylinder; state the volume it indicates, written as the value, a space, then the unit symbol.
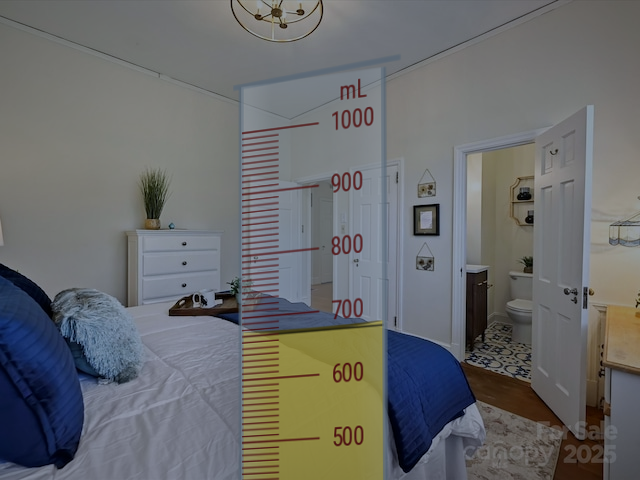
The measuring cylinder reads 670 mL
